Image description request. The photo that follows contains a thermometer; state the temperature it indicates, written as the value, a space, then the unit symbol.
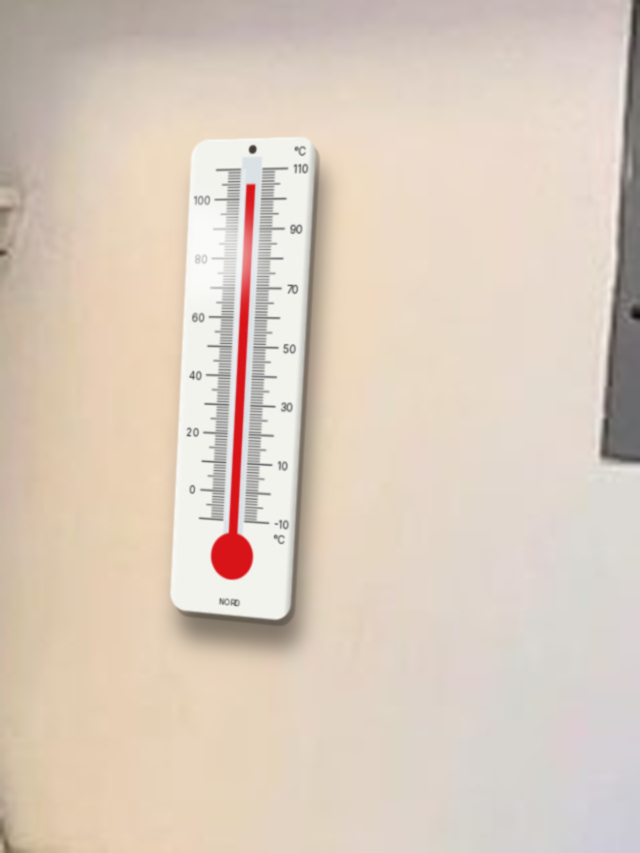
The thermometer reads 105 °C
